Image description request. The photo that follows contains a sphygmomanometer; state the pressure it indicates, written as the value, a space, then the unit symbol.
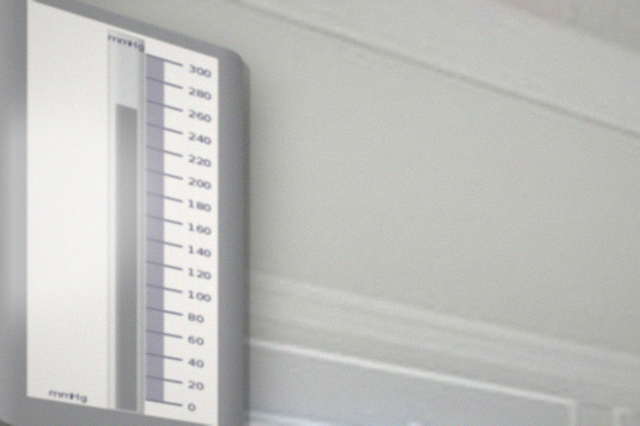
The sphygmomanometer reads 250 mmHg
